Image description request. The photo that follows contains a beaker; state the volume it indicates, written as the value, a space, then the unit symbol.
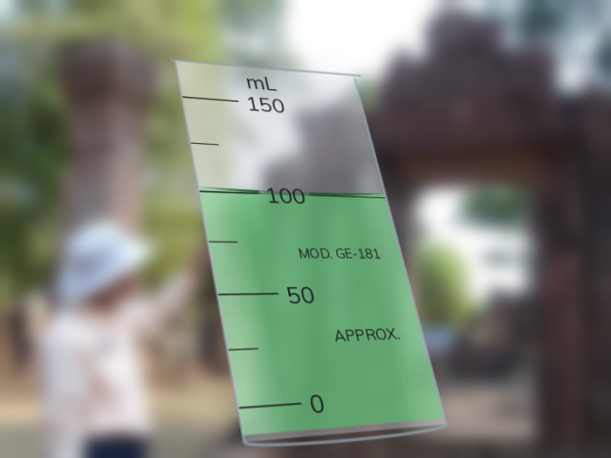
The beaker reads 100 mL
